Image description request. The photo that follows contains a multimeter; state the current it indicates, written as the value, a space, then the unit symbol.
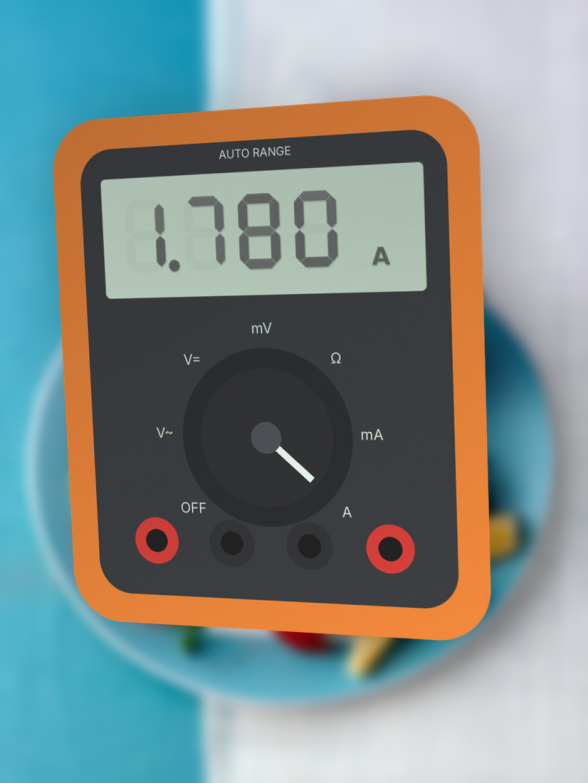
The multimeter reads 1.780 A
